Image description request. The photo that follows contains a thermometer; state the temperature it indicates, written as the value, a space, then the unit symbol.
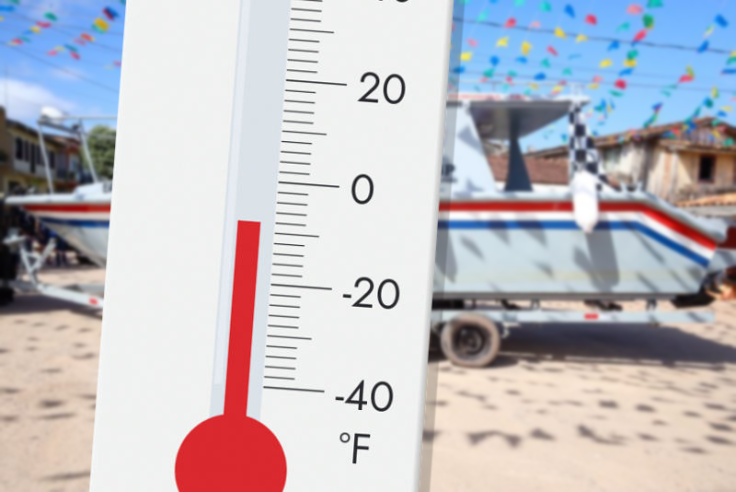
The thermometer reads -8 °F
